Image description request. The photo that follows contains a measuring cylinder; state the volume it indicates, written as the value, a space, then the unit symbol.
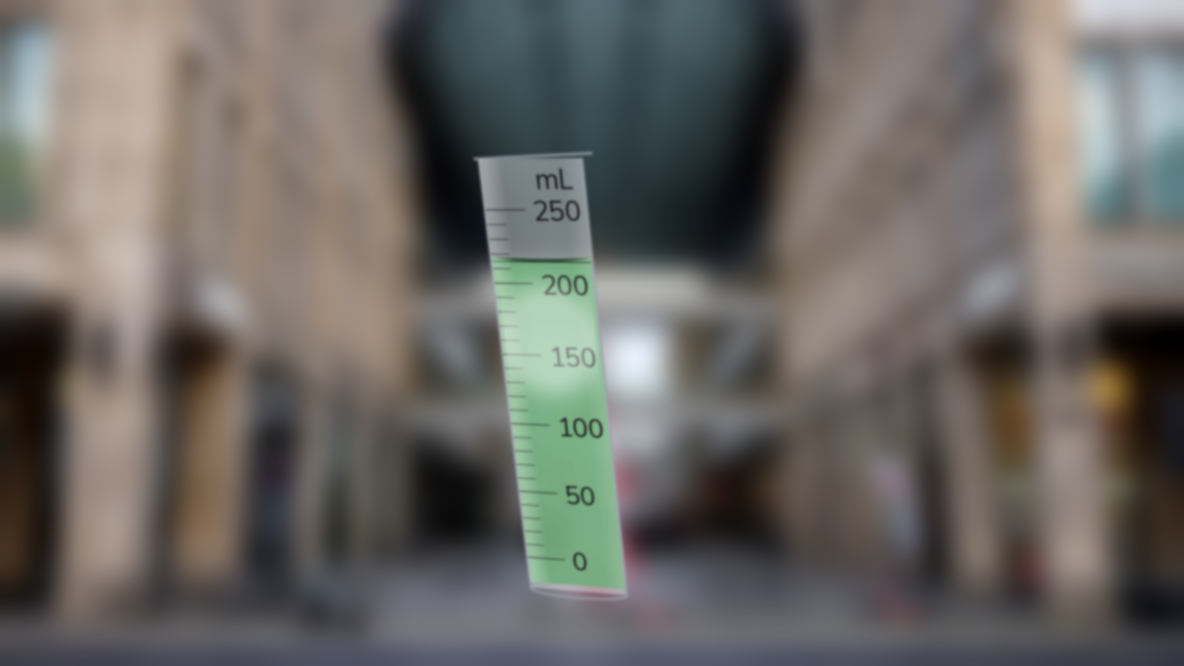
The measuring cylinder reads 215 mL
